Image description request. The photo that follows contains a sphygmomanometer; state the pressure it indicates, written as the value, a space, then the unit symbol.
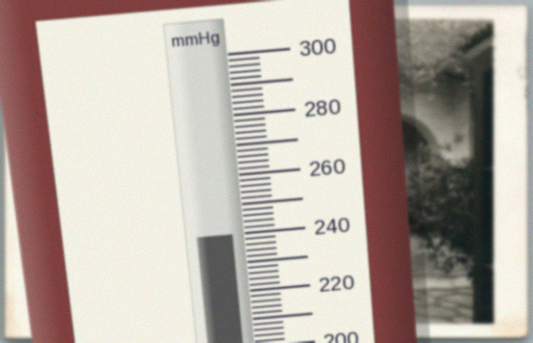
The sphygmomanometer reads 240 mmHg
